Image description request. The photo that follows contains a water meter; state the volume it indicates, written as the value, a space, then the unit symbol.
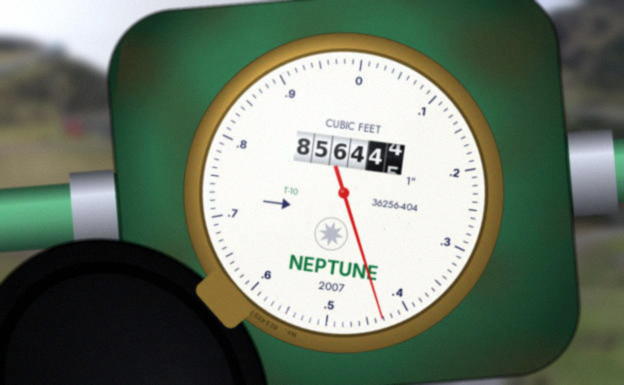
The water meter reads 856444.43 ft³
